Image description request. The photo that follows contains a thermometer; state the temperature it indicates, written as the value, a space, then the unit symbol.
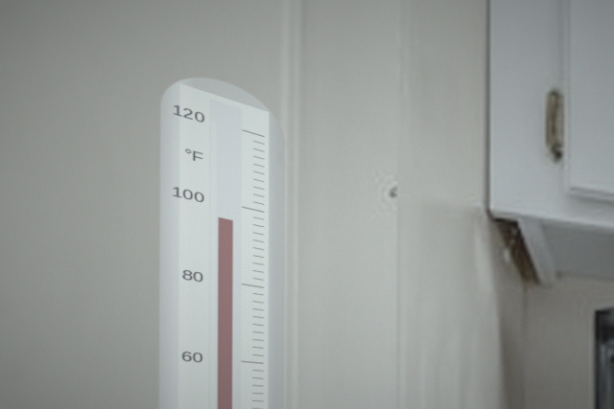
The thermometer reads 96 °F
